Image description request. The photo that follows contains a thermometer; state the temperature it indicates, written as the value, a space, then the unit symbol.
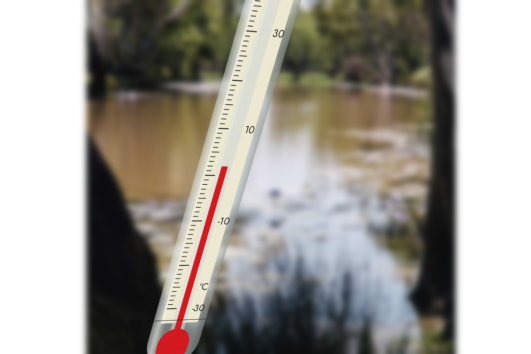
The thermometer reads 2 °C
